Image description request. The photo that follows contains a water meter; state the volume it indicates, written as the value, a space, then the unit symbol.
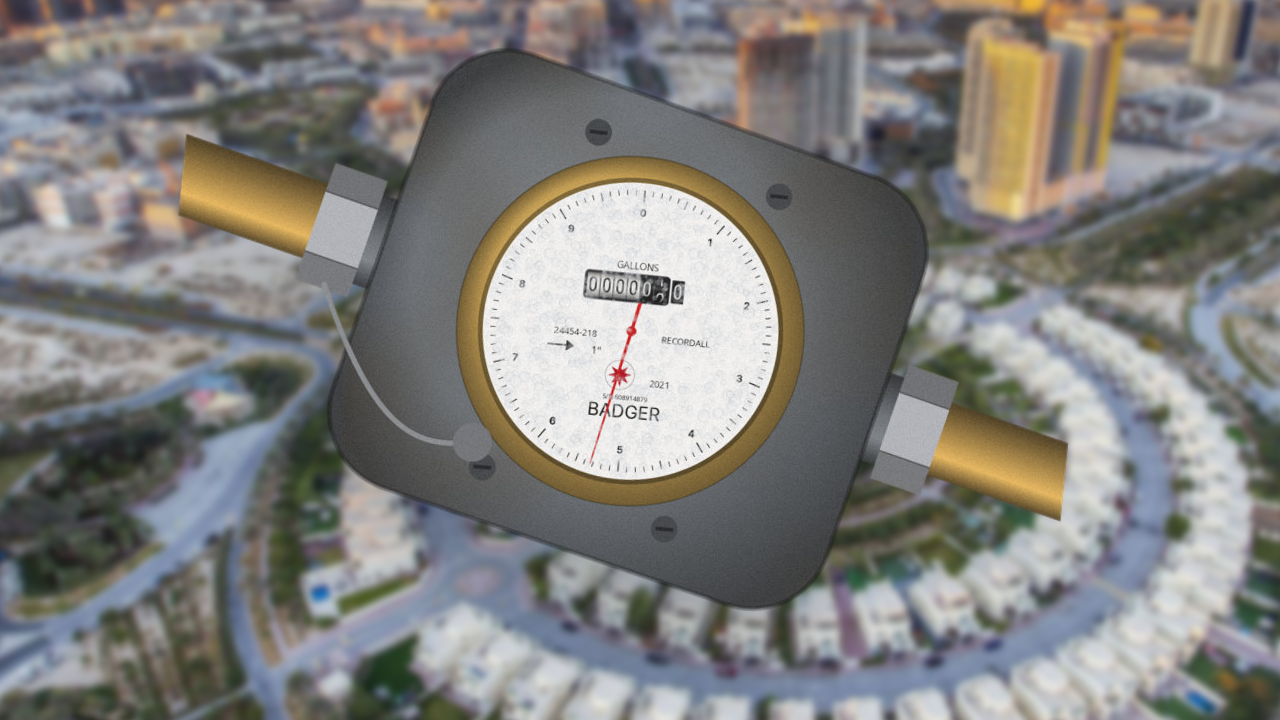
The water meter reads 15.3 gal
